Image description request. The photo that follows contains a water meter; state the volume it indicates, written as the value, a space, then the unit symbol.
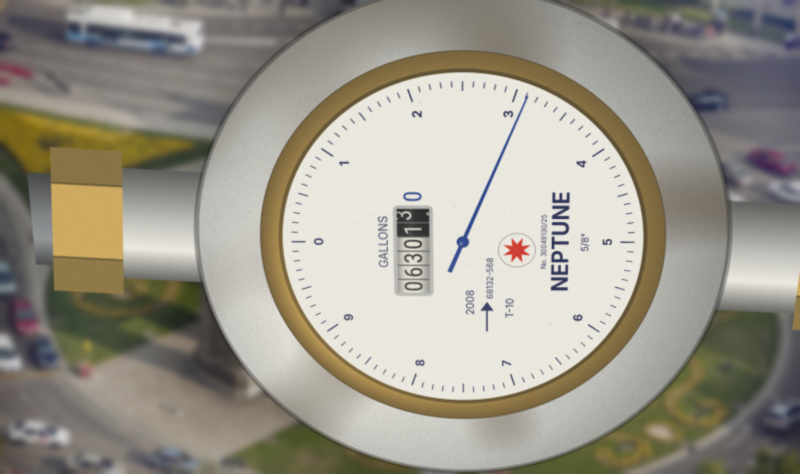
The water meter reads 630133.1 gal
